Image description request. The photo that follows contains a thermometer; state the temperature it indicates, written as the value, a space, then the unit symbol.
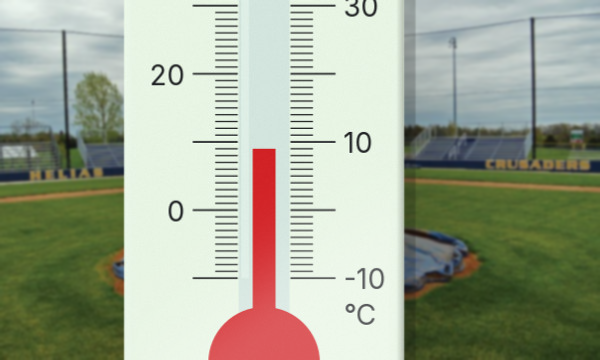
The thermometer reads 9 °C
